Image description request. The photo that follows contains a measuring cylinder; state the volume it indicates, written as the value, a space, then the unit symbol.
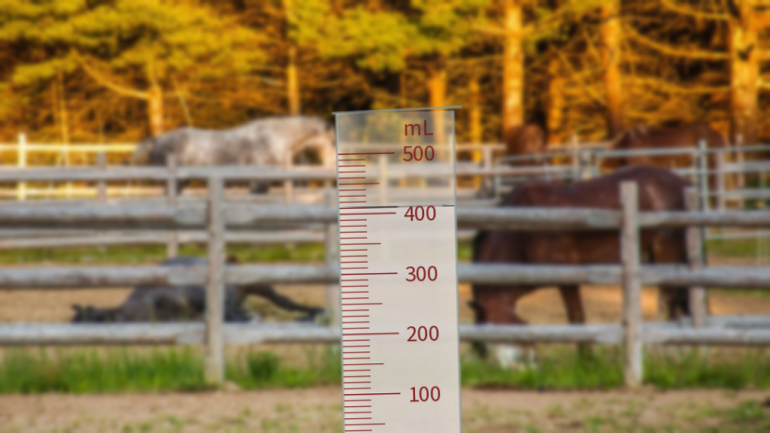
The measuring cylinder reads 410 mL
